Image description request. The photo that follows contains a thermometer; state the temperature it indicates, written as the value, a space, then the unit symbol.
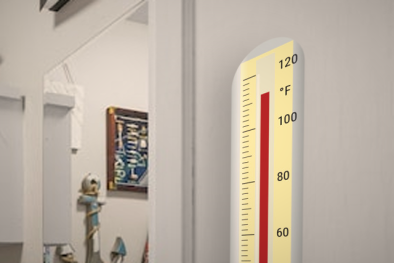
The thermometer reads 112 °F
